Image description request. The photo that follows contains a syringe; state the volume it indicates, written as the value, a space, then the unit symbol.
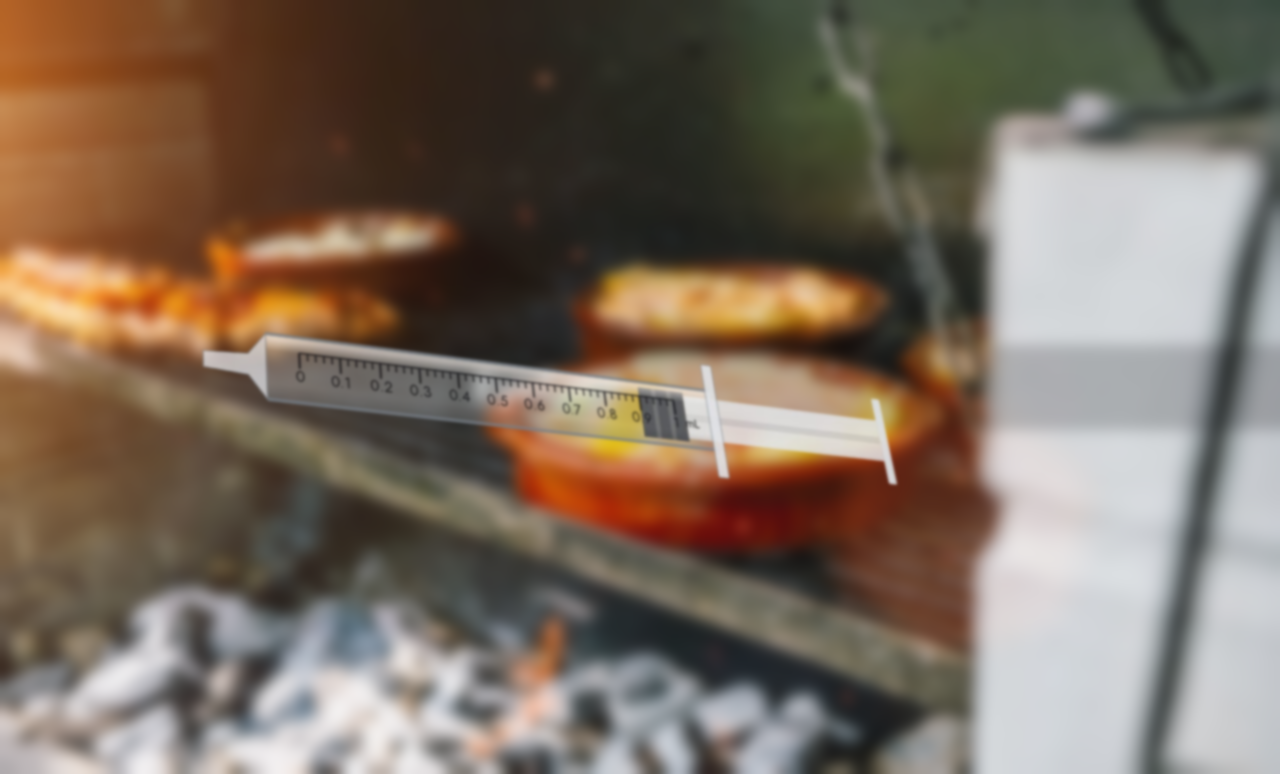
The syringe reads 0.9 mL
